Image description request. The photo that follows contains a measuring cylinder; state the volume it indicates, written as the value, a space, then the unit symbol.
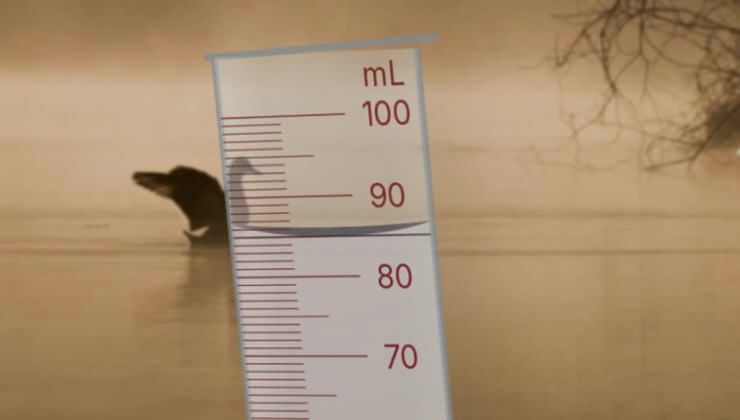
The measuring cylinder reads 85 mL
